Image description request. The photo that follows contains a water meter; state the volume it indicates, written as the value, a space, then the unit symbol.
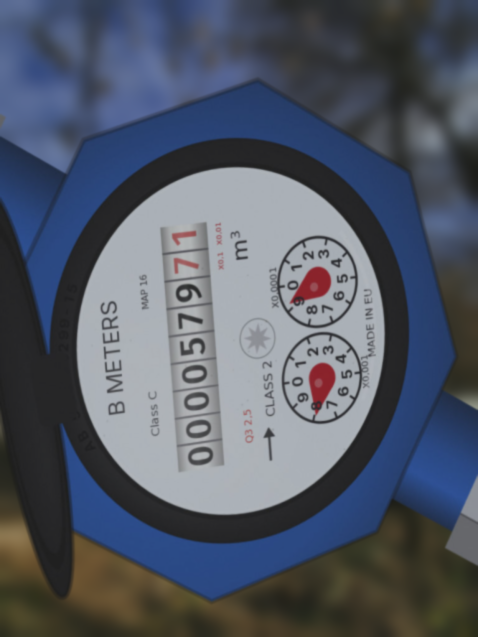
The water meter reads 579.7179 m³
